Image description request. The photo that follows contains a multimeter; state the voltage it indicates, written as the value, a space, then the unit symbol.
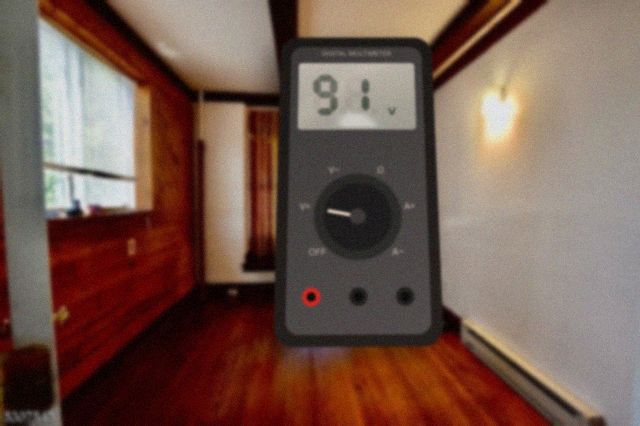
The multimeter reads 91 V
